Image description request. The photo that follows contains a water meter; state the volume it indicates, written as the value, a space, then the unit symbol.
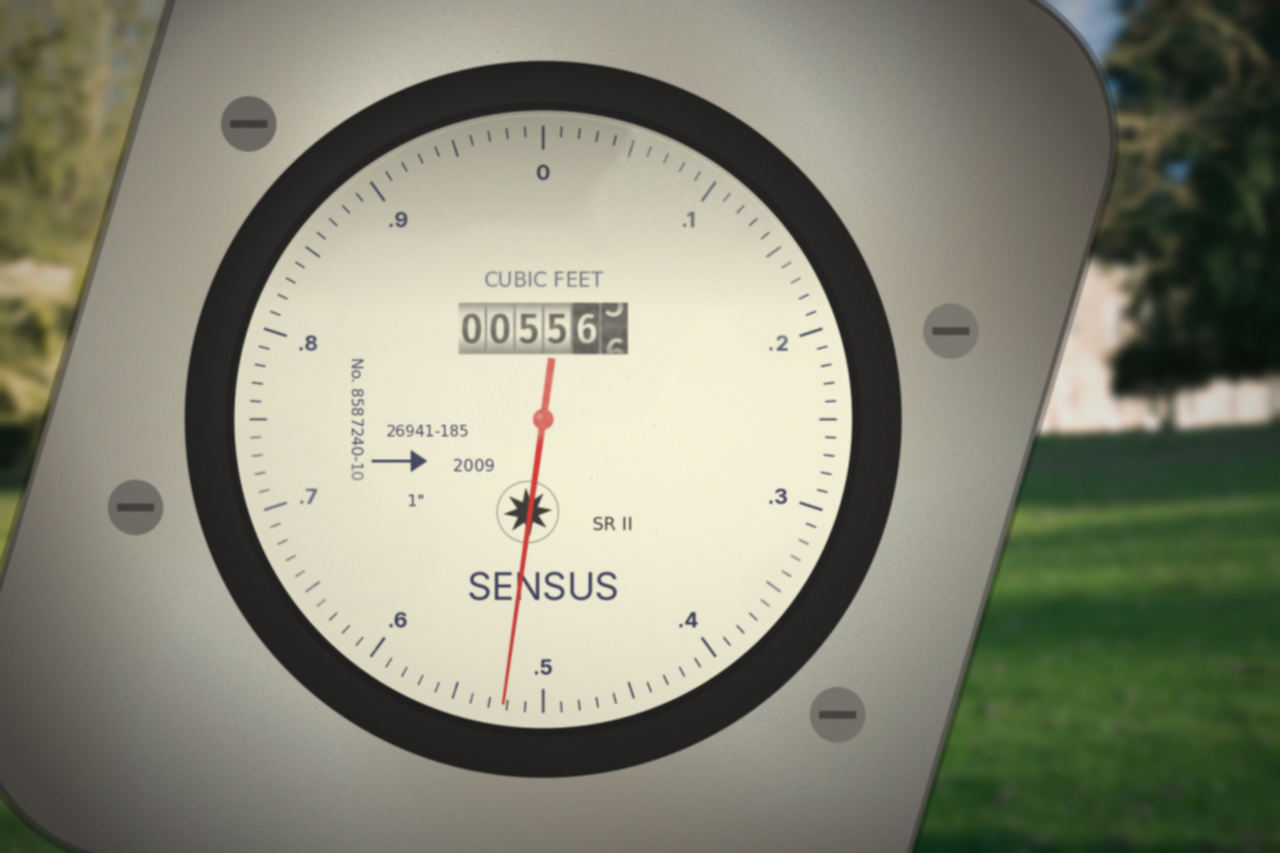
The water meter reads 5565.52 ft³
